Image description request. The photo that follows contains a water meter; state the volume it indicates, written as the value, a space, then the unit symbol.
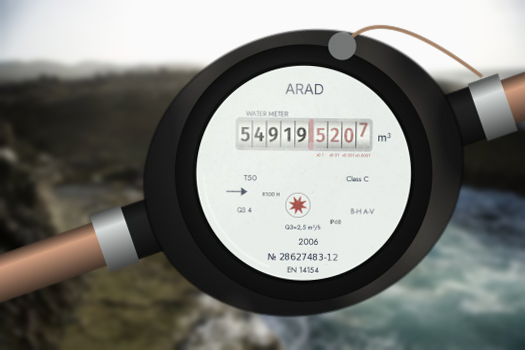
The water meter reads 54919.5207 m³
